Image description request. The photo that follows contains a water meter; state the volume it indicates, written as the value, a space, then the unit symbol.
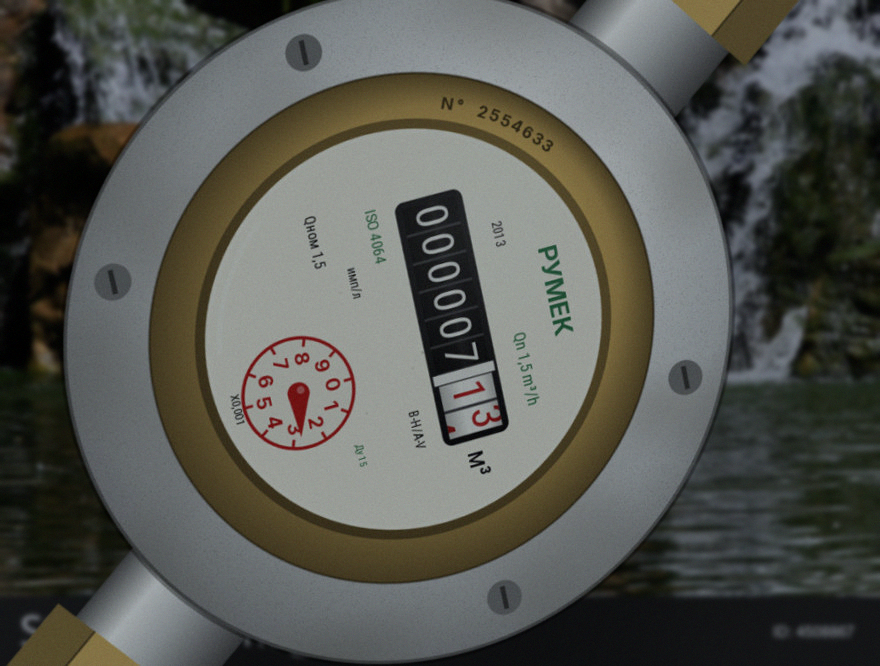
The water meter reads 7.132 m³
